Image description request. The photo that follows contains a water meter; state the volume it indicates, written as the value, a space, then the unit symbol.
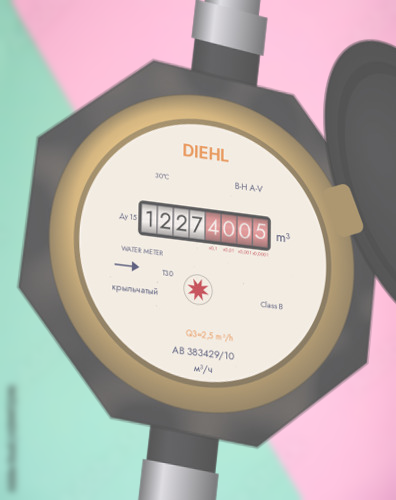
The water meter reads 1227.4005 m³
